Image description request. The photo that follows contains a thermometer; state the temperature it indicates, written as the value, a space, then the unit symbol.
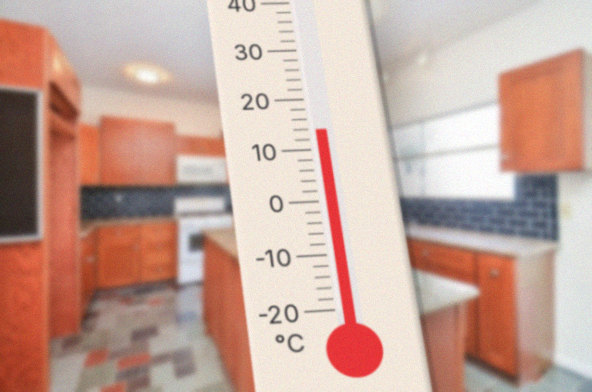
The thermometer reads 14 °C
